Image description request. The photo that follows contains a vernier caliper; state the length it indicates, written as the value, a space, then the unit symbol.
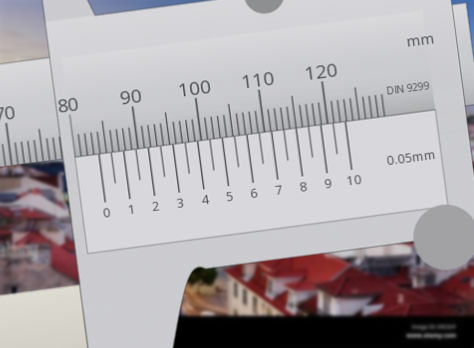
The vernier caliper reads 83.8 mm
